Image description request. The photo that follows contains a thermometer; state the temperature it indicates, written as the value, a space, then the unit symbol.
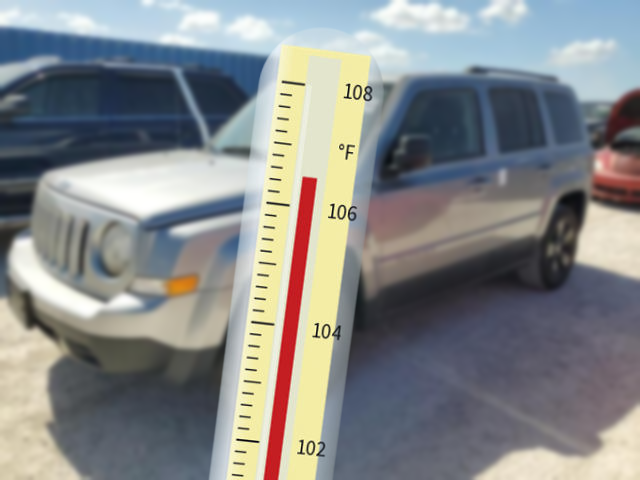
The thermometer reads 106.5 °F
